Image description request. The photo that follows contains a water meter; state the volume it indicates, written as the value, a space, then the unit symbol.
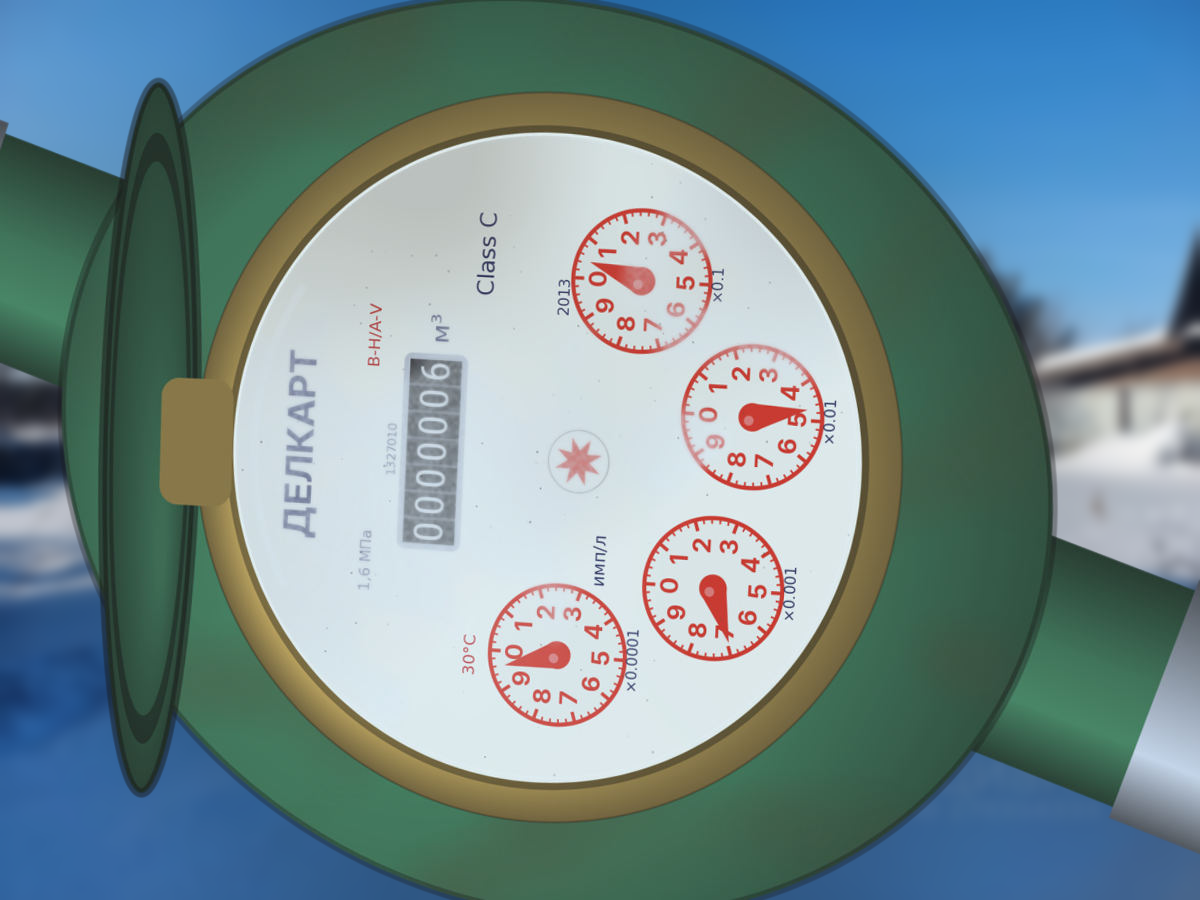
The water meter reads 6.0469 m³
